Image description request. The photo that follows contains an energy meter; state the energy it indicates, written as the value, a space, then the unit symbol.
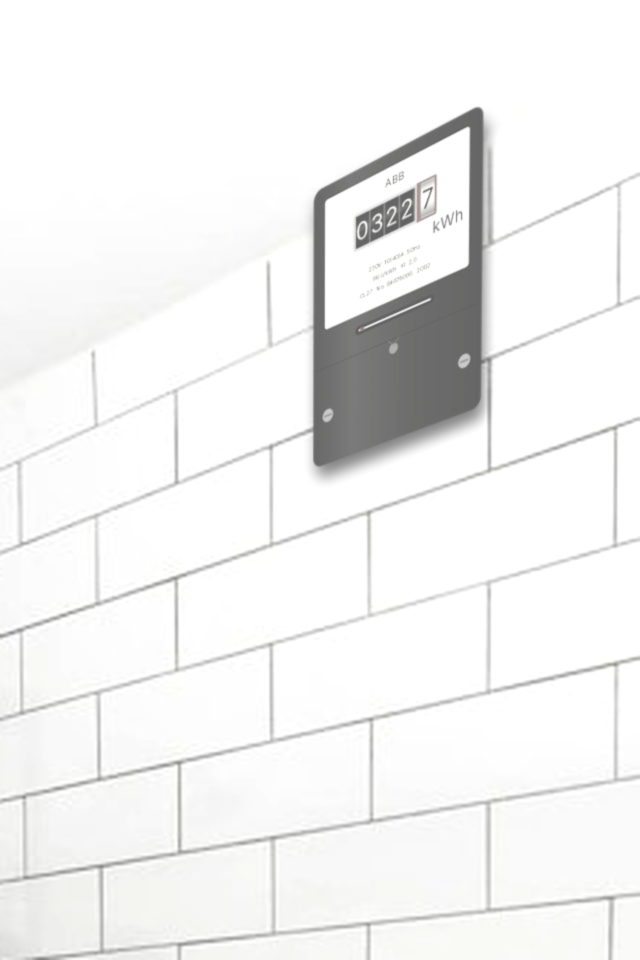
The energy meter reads 322.7 kWh
